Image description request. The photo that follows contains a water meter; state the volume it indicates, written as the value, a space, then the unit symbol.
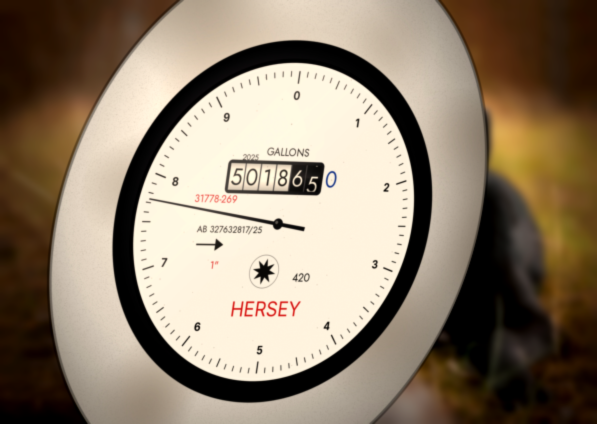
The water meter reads 5018647.7 gal
